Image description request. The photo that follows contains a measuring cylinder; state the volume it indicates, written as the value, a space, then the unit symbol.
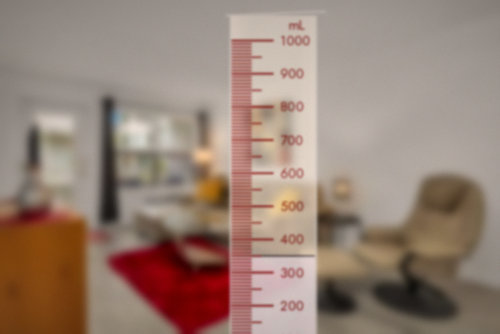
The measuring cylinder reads 350 mL
